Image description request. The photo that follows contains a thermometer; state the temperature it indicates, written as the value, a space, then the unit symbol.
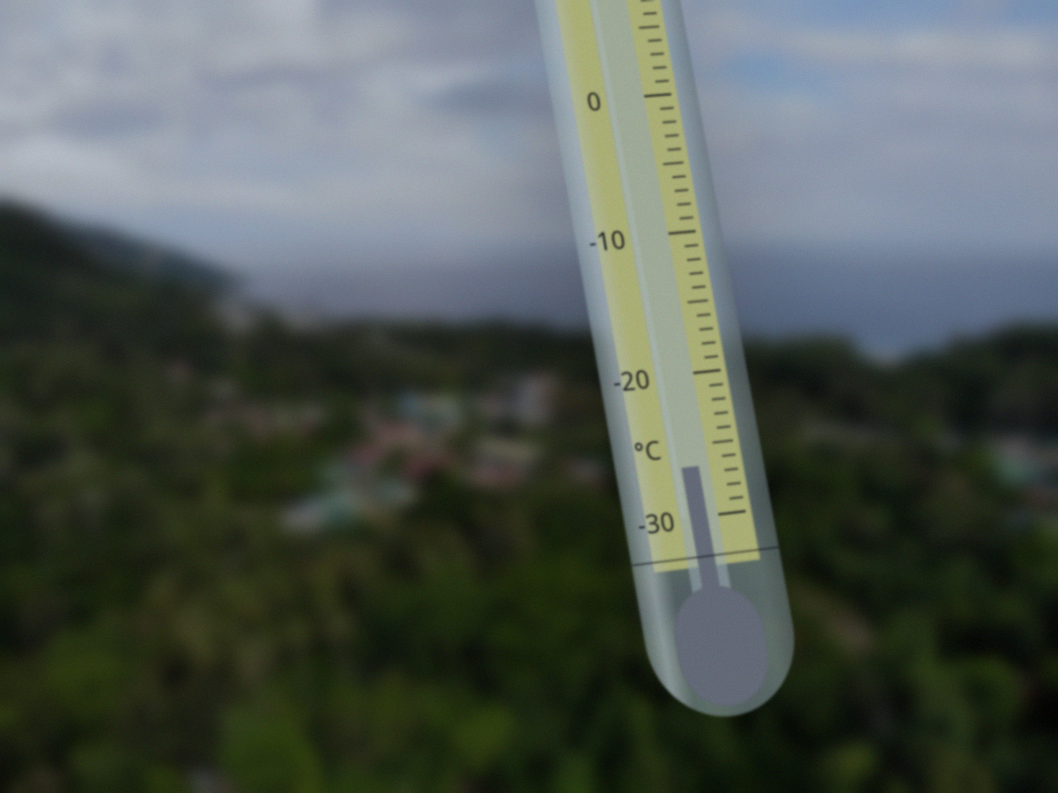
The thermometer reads -26.5 °C
